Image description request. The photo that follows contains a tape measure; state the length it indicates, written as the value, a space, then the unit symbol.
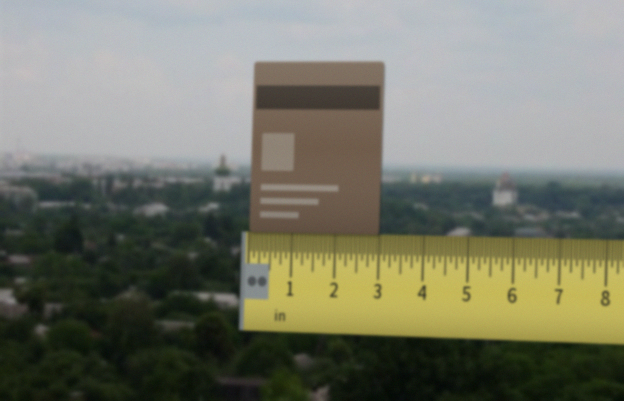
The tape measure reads 3 in
